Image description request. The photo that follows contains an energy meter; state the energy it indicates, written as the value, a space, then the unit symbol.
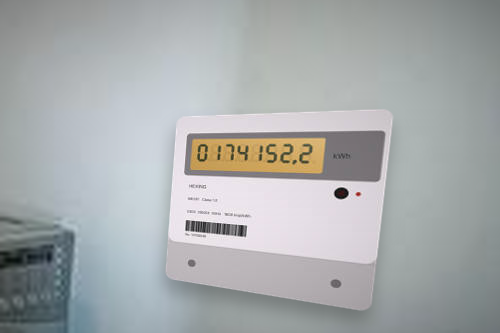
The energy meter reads 174152.2 kWh
